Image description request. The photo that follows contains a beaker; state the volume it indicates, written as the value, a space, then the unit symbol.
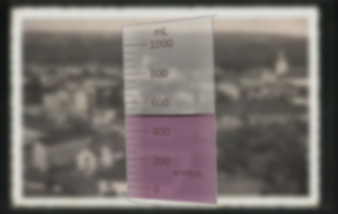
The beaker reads 500 mL
